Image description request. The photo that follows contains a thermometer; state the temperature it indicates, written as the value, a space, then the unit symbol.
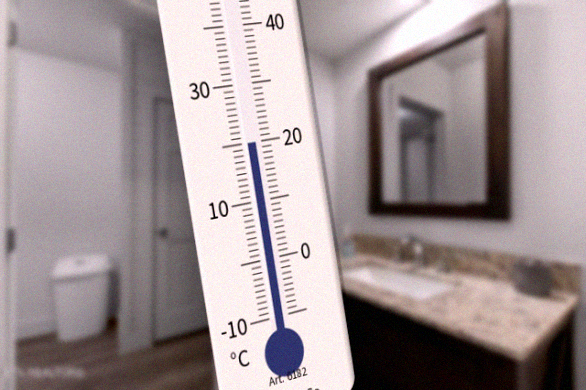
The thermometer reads 20 °C
